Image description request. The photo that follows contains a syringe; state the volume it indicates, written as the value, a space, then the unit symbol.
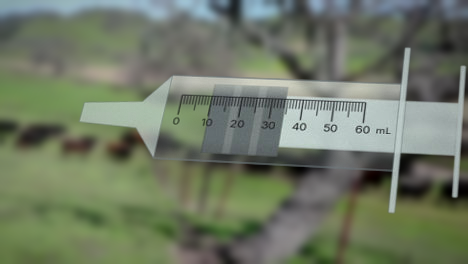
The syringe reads 10 mL
